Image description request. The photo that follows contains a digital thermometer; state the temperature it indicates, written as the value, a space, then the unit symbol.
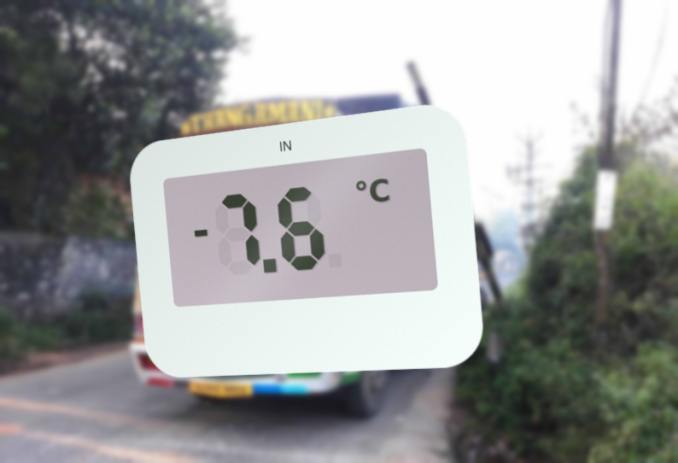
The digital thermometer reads -7.6 °C
